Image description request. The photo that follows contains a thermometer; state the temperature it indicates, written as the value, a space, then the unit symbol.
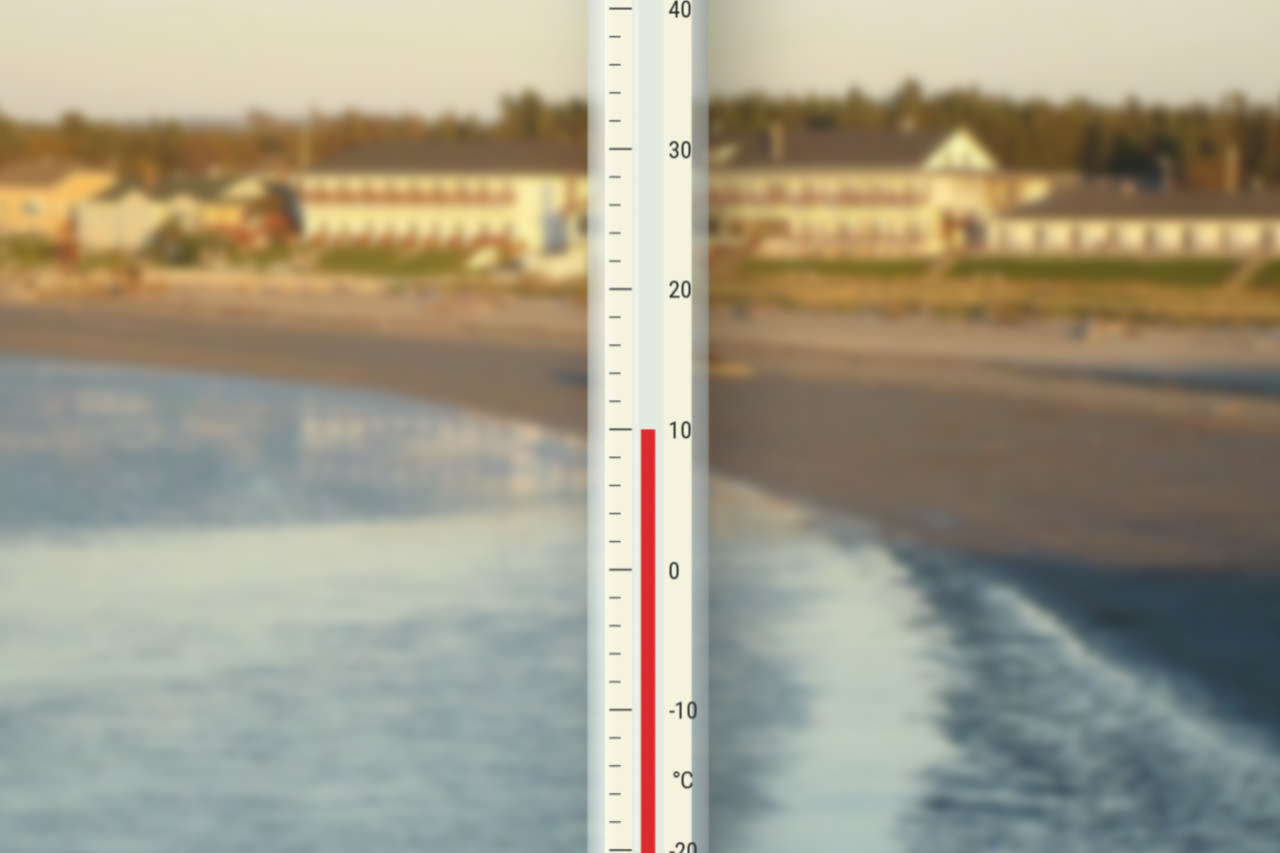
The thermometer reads 10 °C
